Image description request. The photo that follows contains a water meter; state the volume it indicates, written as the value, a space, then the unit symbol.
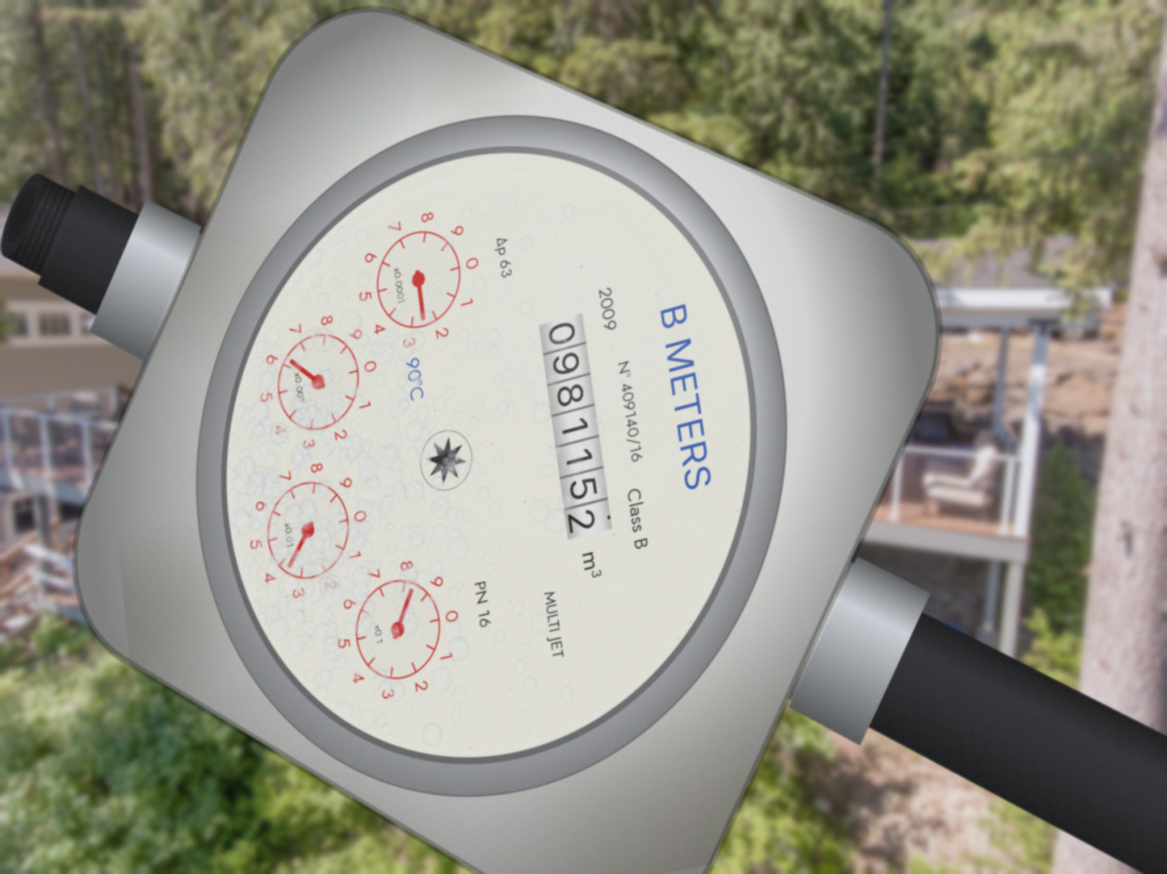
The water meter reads 981151.8362 m³
